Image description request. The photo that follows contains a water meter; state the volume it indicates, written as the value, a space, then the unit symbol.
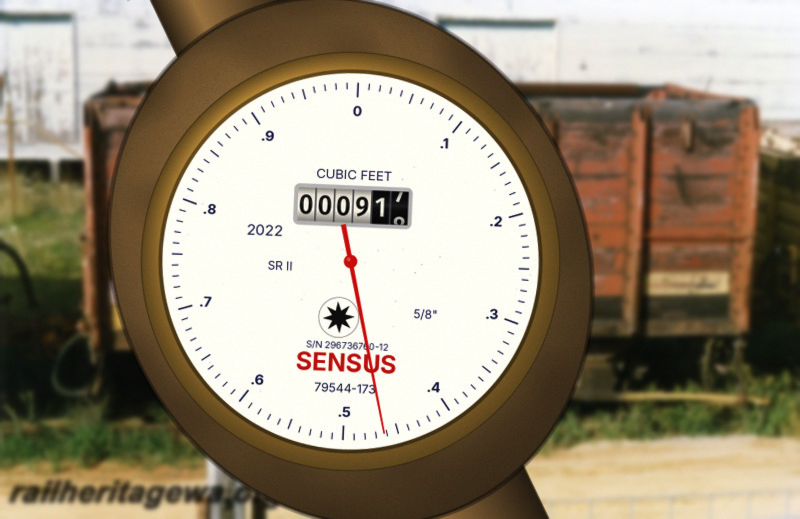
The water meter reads 917.46 ft³
